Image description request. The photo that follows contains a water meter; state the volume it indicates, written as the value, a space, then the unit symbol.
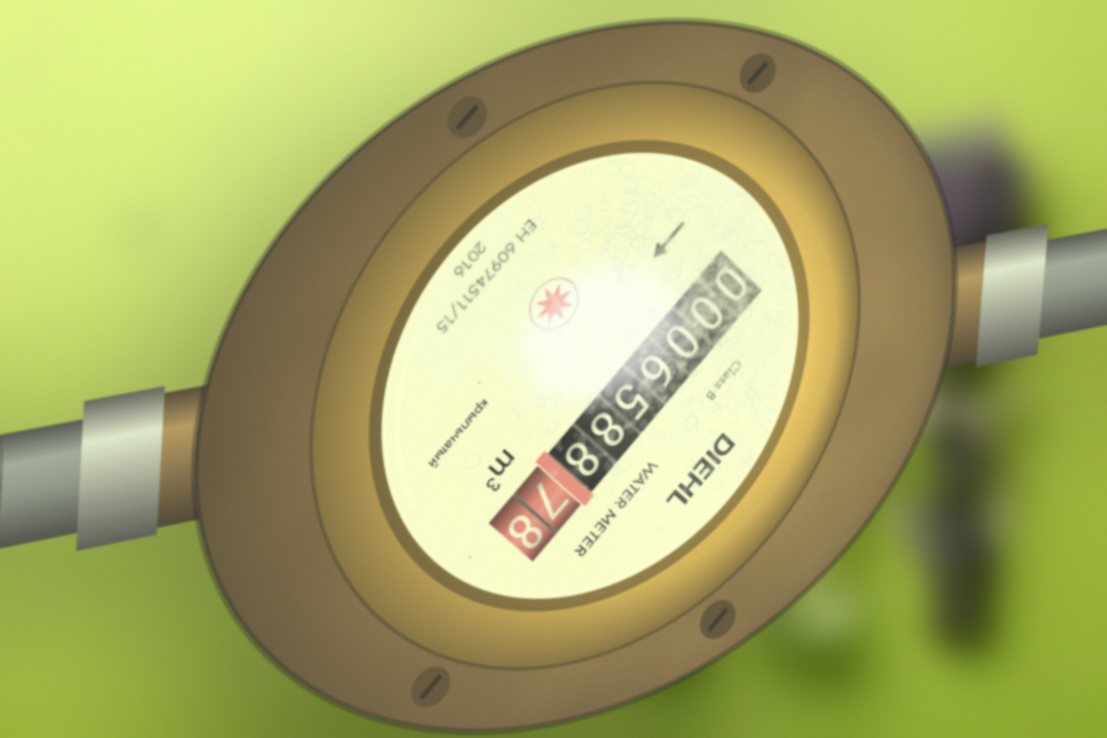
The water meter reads 6588.78 m³
